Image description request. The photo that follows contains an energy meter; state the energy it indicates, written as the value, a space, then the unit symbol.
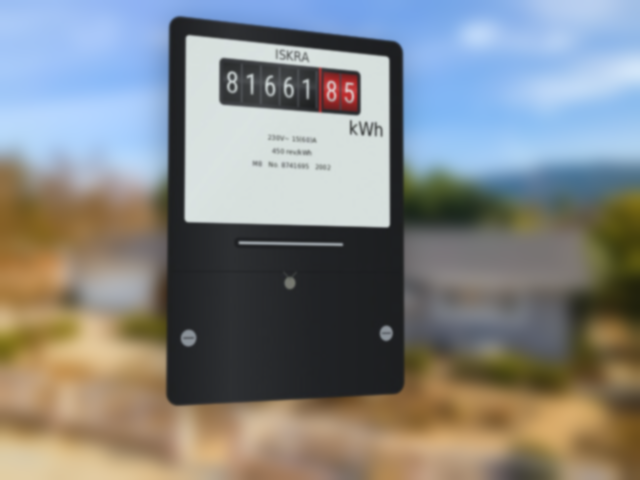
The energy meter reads 81661.85 kWh
